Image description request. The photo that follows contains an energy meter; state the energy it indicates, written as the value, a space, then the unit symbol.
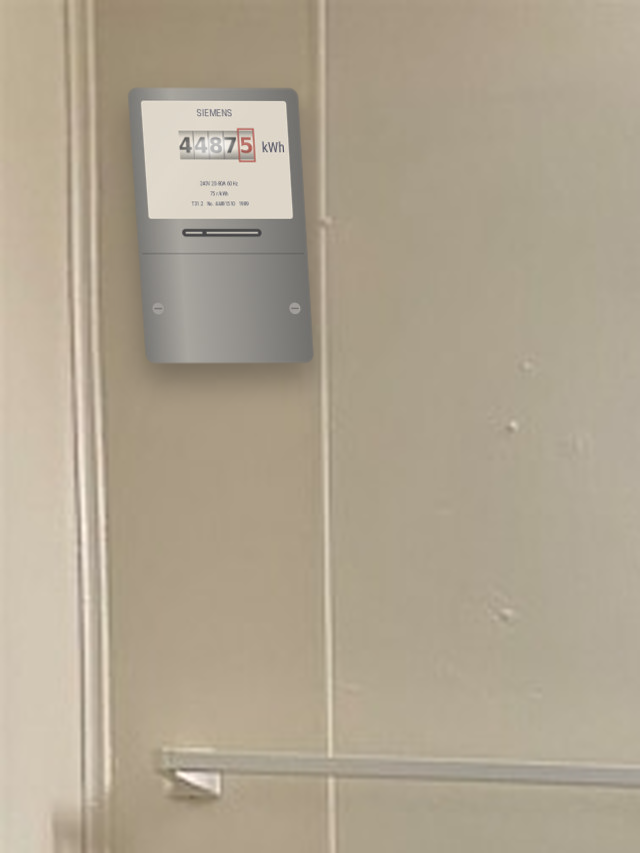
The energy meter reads 4487.5 kWh
